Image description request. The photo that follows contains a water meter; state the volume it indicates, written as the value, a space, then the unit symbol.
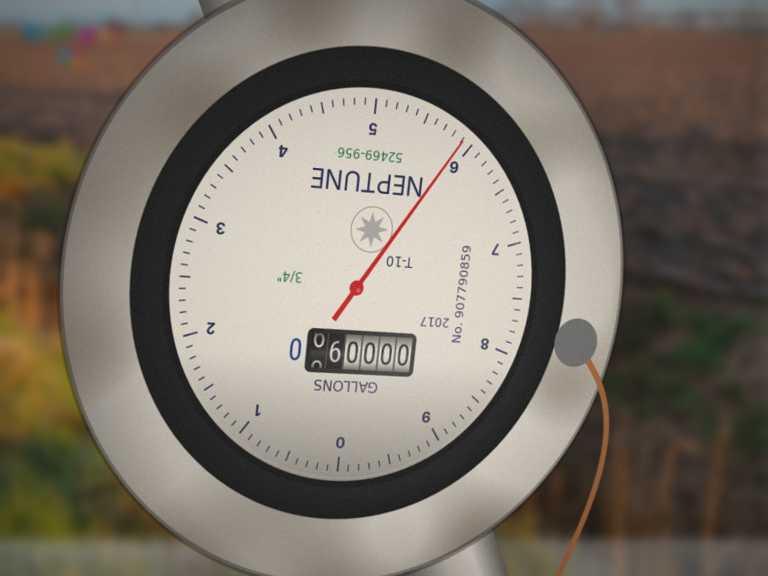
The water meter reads 985.9 gal
